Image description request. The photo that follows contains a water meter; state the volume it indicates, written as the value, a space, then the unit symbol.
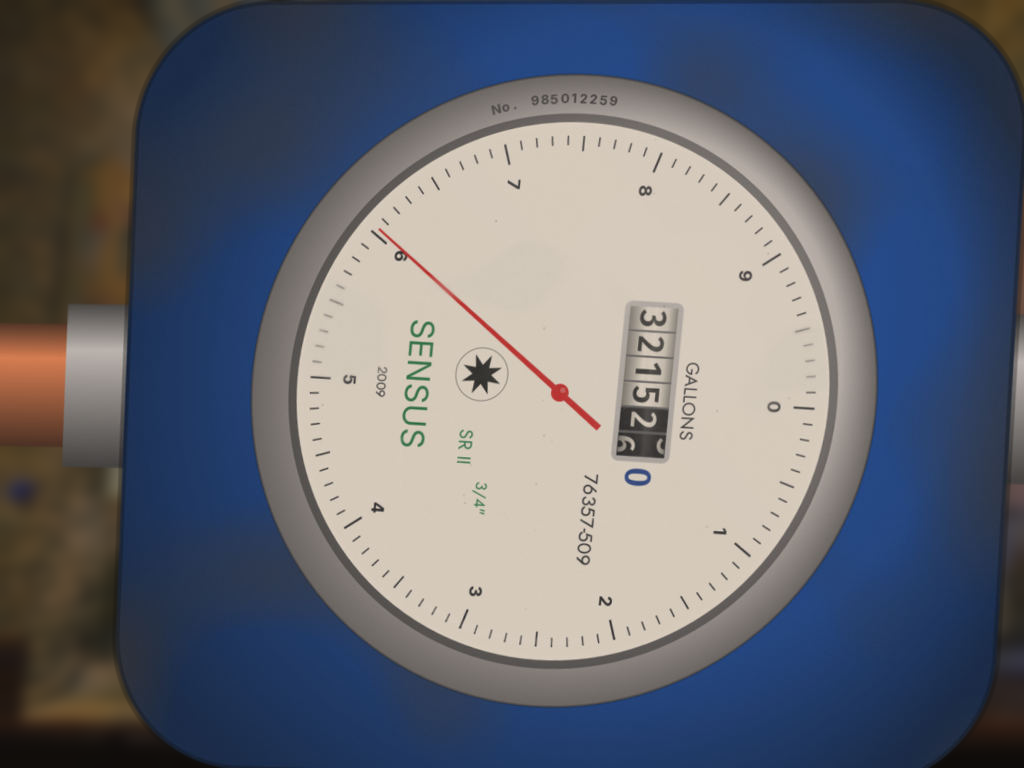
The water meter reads 3215256.0 gal
